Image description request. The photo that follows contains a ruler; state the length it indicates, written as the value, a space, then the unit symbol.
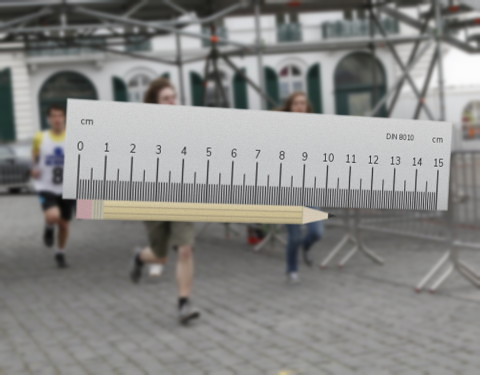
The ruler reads 10.5 cm
